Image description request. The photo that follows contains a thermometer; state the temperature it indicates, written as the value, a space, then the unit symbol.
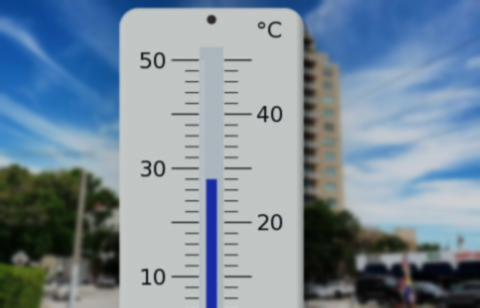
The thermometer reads 28 °C
